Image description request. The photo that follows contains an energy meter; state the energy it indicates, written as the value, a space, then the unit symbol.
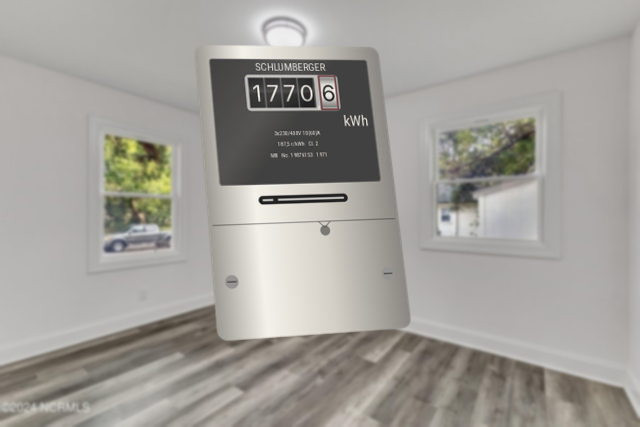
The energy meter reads 1770.6 kWh
